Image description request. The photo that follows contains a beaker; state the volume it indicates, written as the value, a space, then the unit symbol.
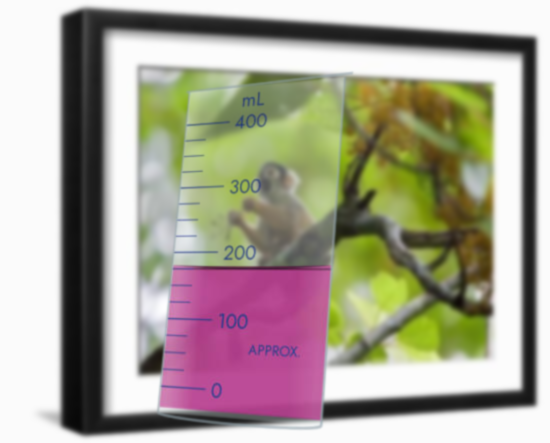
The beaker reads 175 mL
